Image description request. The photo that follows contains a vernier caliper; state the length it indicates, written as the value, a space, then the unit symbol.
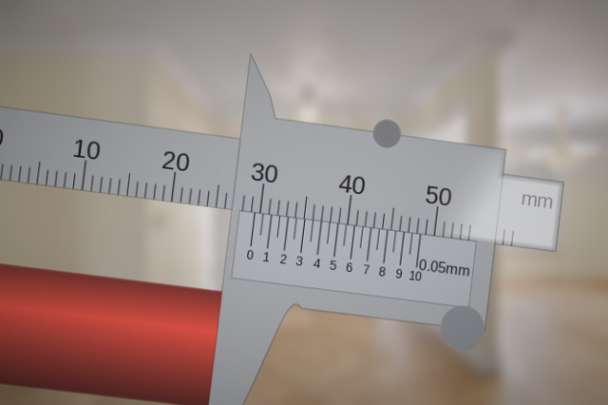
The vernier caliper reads 29.4 mm
